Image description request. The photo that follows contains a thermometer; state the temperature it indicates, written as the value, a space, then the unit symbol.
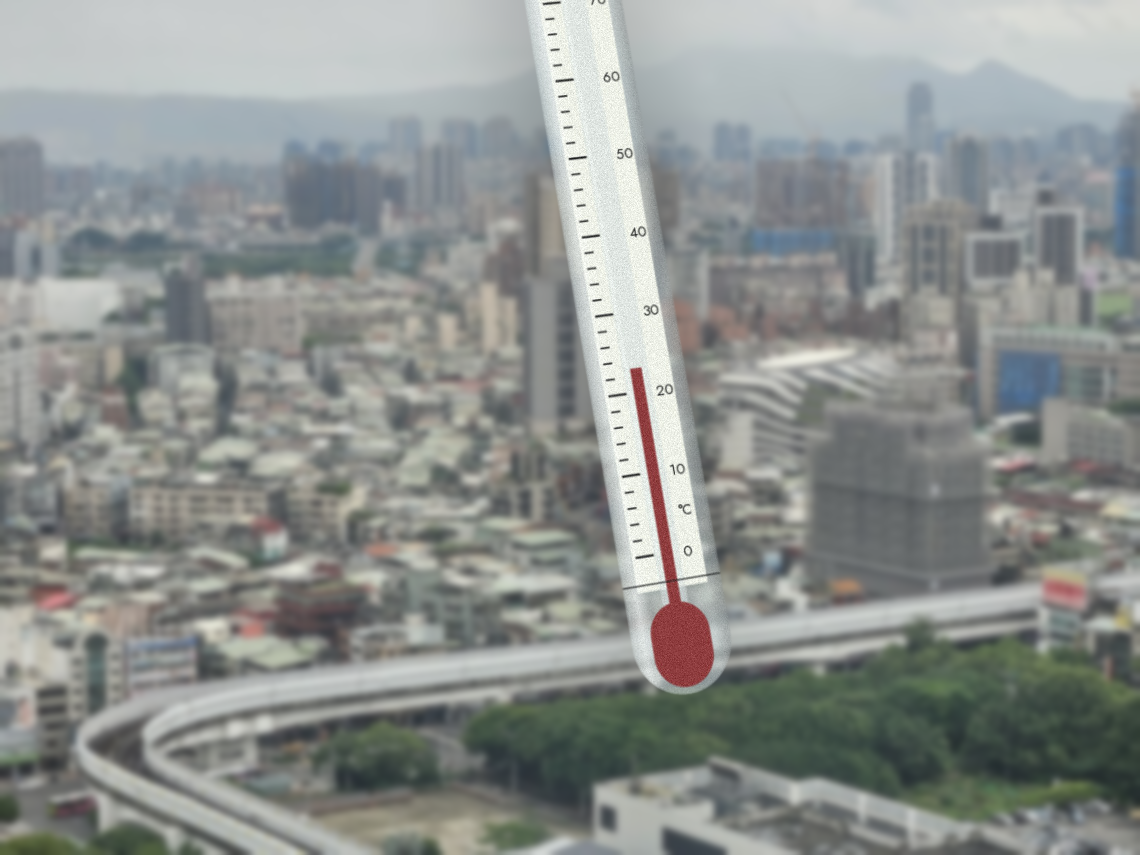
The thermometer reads 23 °C
